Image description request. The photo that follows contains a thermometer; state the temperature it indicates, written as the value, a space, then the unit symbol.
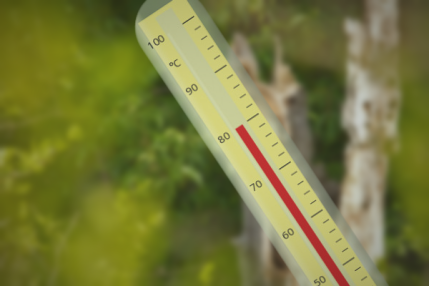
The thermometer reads 80 °C
